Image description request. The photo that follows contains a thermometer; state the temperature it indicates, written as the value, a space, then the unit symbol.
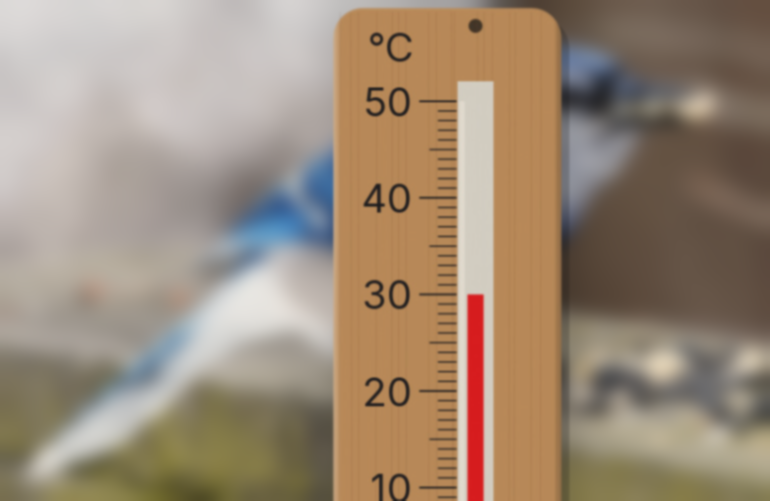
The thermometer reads 30 °C
